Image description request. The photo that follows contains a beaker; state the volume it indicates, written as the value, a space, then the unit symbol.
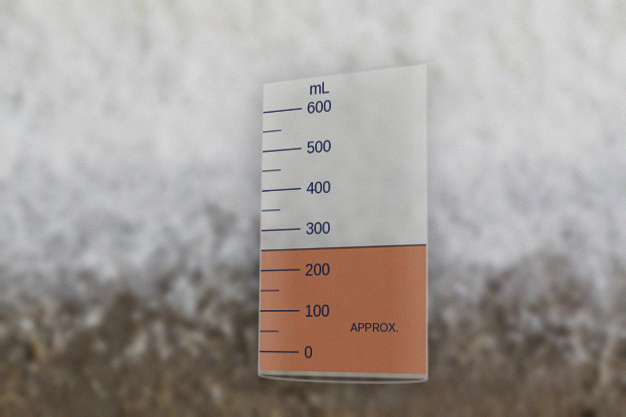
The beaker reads 250 mL
